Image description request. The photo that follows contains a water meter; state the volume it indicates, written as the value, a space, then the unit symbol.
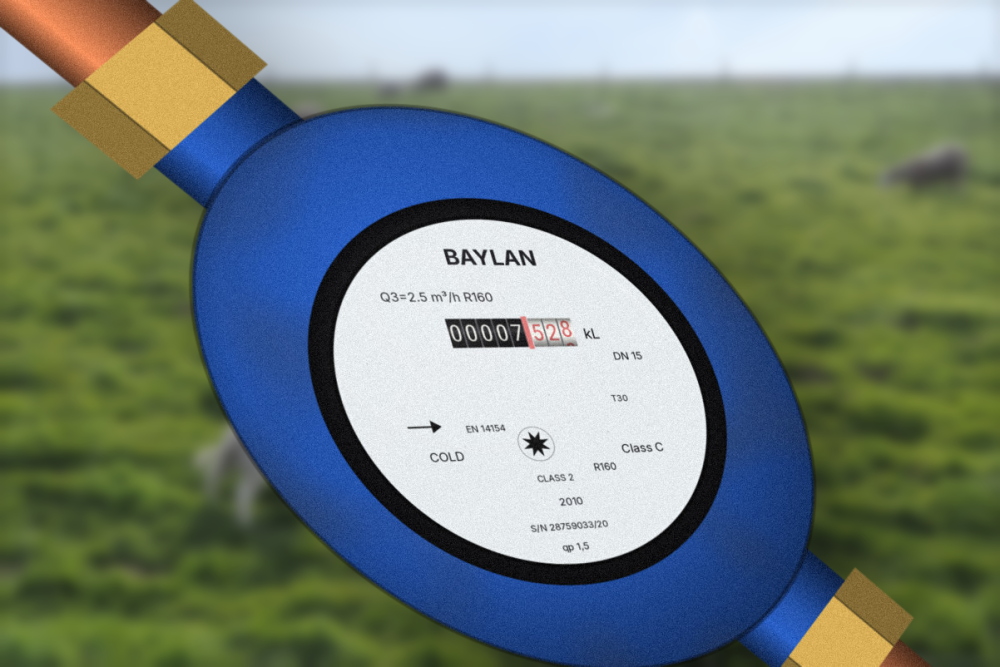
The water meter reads 7.528 kL
